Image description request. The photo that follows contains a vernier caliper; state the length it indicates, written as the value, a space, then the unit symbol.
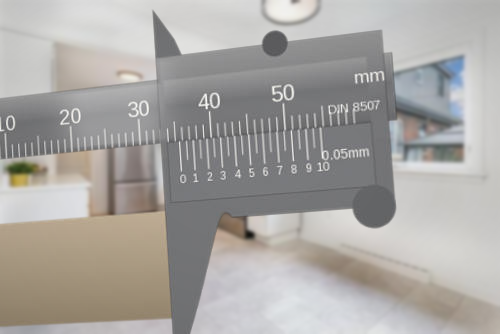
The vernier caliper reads 35.6 mm
